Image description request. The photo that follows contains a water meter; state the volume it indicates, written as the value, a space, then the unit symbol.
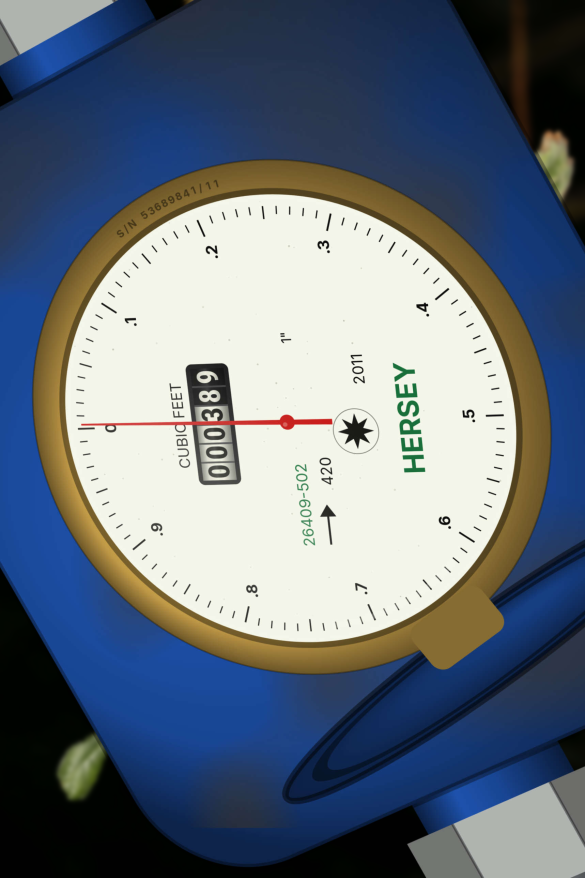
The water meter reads 389.00 ft³
